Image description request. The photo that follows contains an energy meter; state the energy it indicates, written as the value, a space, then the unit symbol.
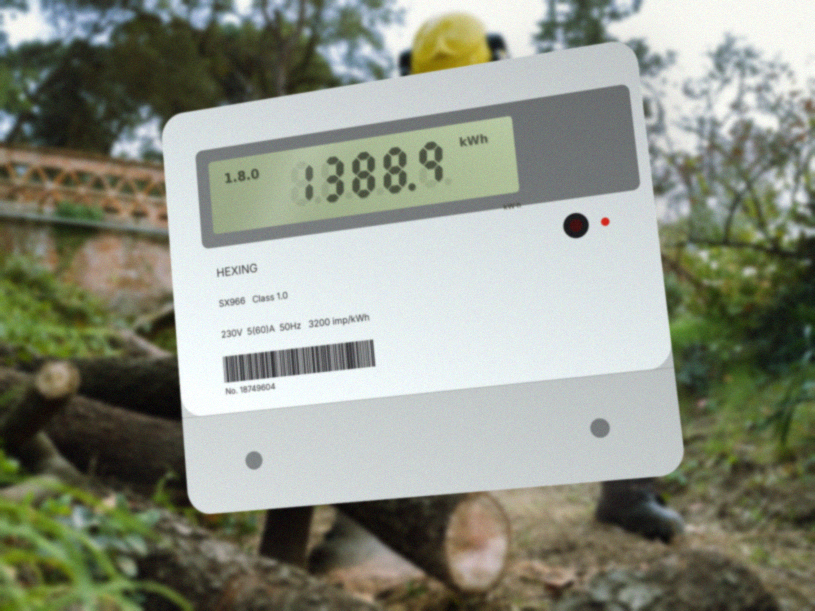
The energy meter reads 1388.9 kWh
